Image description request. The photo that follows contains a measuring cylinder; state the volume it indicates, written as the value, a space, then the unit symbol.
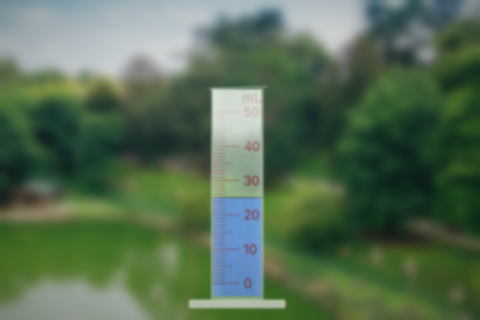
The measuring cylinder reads 25 mL
